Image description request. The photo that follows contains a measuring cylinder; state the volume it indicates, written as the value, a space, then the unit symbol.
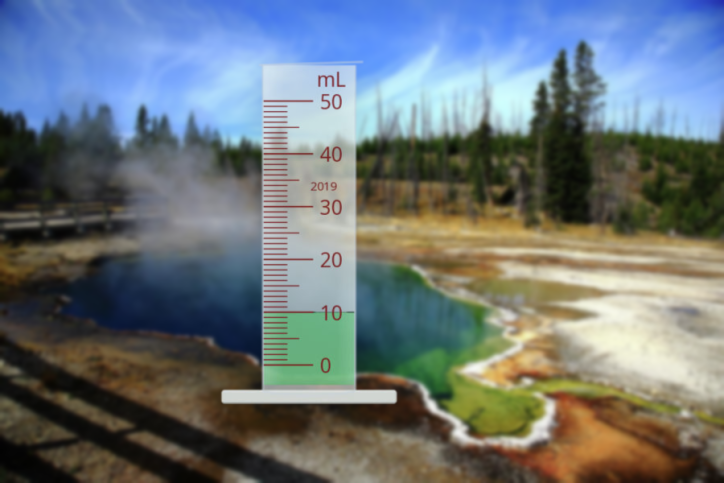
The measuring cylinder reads 10 mL
